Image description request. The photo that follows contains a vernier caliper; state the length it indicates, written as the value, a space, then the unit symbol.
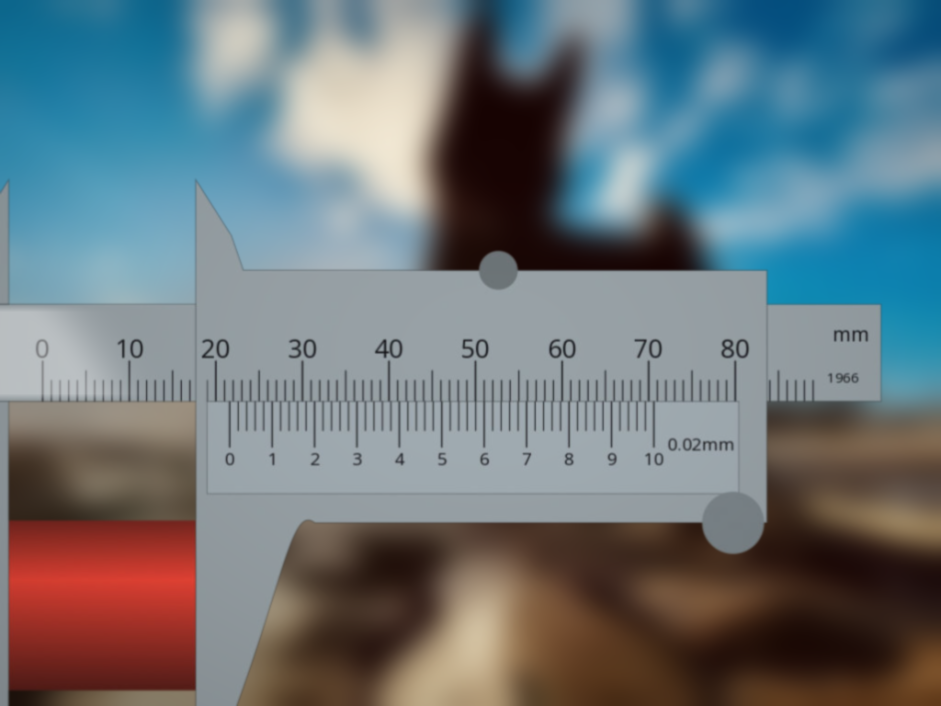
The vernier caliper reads 21.6 mm
